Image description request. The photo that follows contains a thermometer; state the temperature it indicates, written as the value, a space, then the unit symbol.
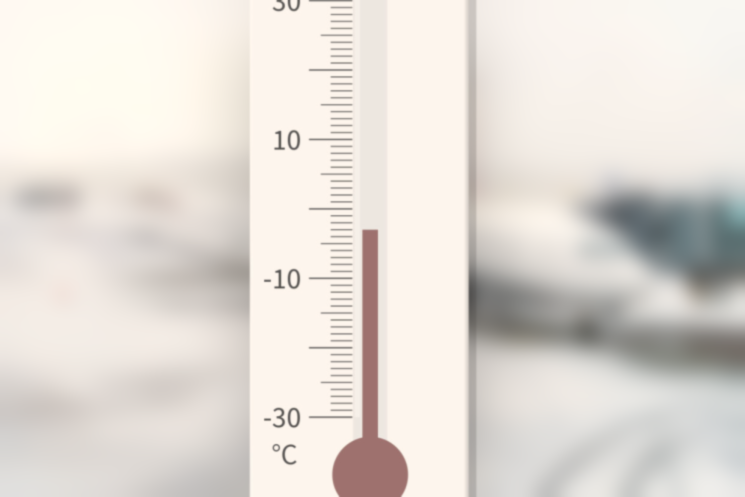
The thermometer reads -3 °C
